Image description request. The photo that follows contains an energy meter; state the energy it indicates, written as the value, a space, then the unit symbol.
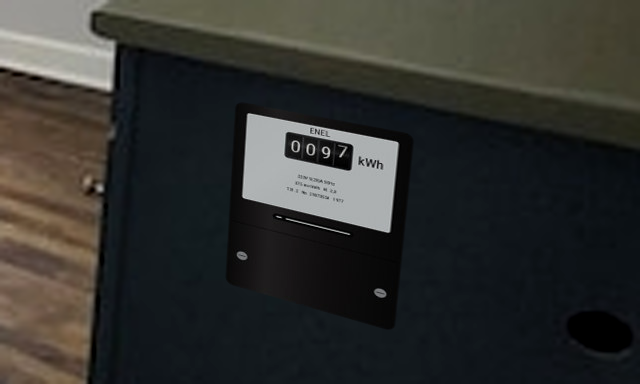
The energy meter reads 97 kWh
